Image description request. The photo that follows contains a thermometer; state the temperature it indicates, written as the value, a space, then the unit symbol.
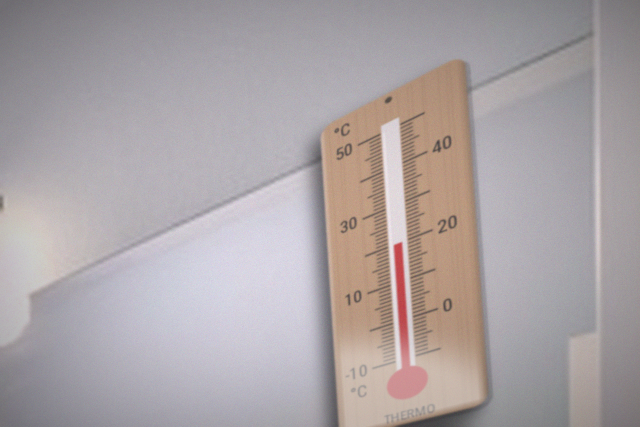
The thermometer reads 20 °C
